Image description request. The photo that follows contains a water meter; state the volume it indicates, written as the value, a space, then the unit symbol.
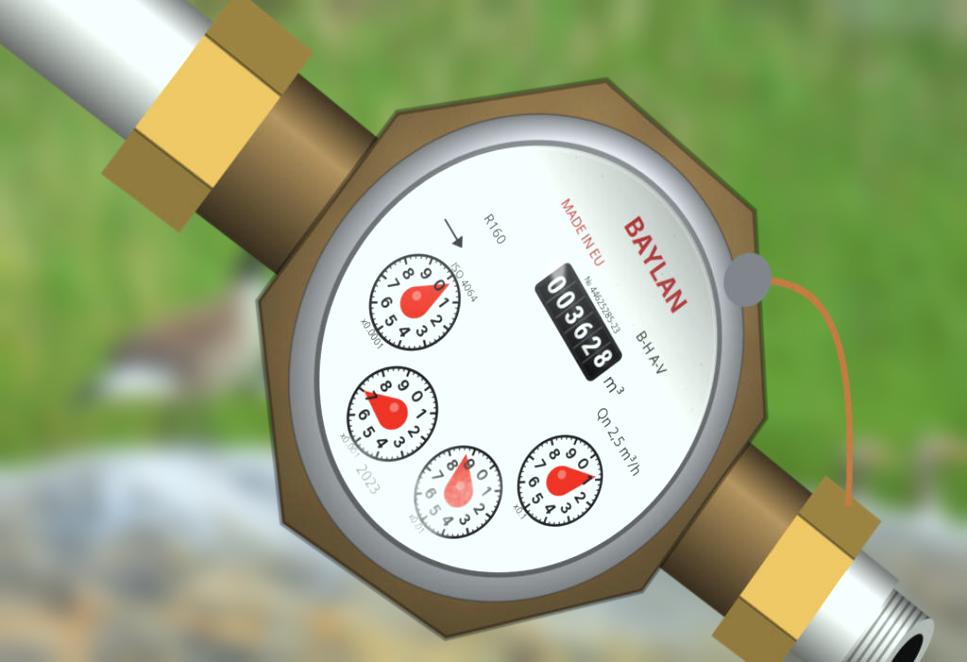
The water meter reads 3628.0870 m³
